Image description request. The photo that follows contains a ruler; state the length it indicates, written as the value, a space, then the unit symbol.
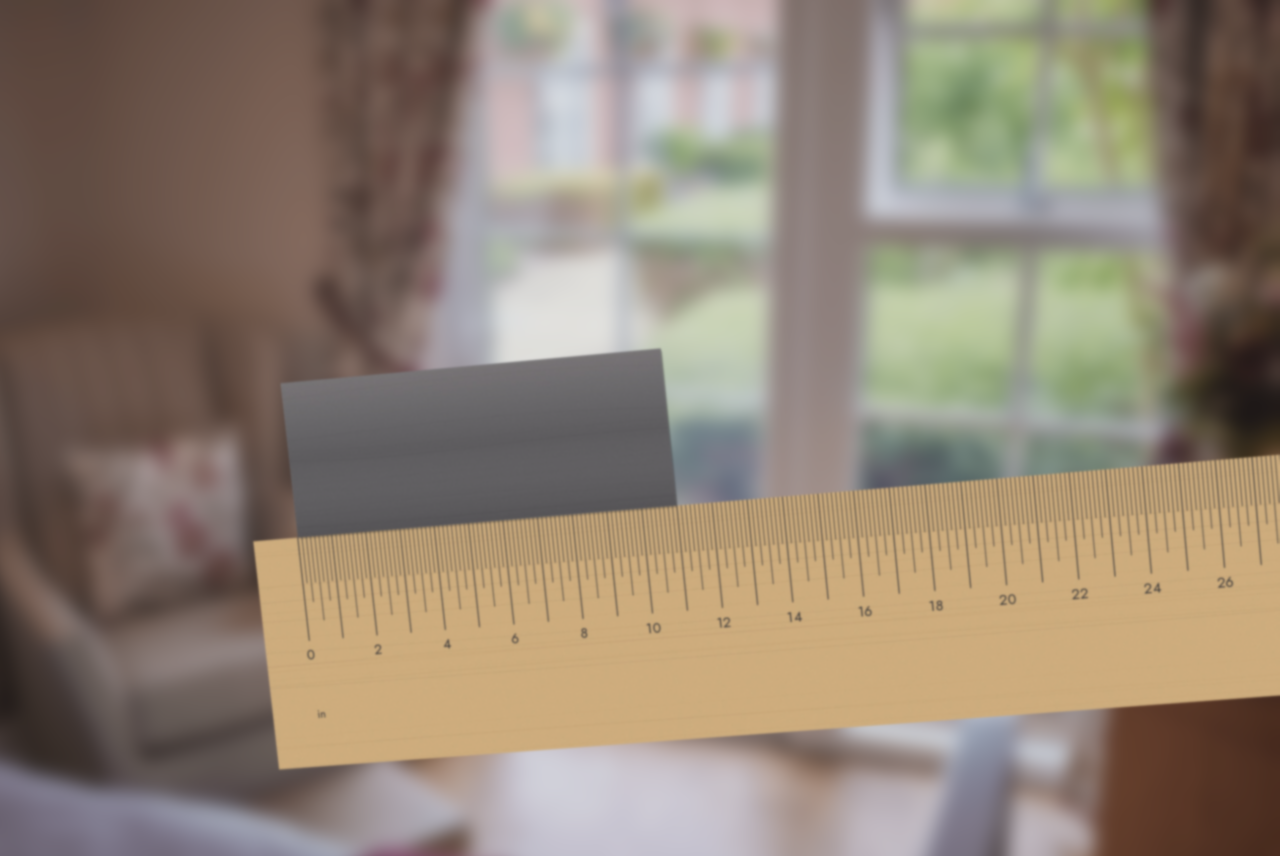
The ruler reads 11 in
